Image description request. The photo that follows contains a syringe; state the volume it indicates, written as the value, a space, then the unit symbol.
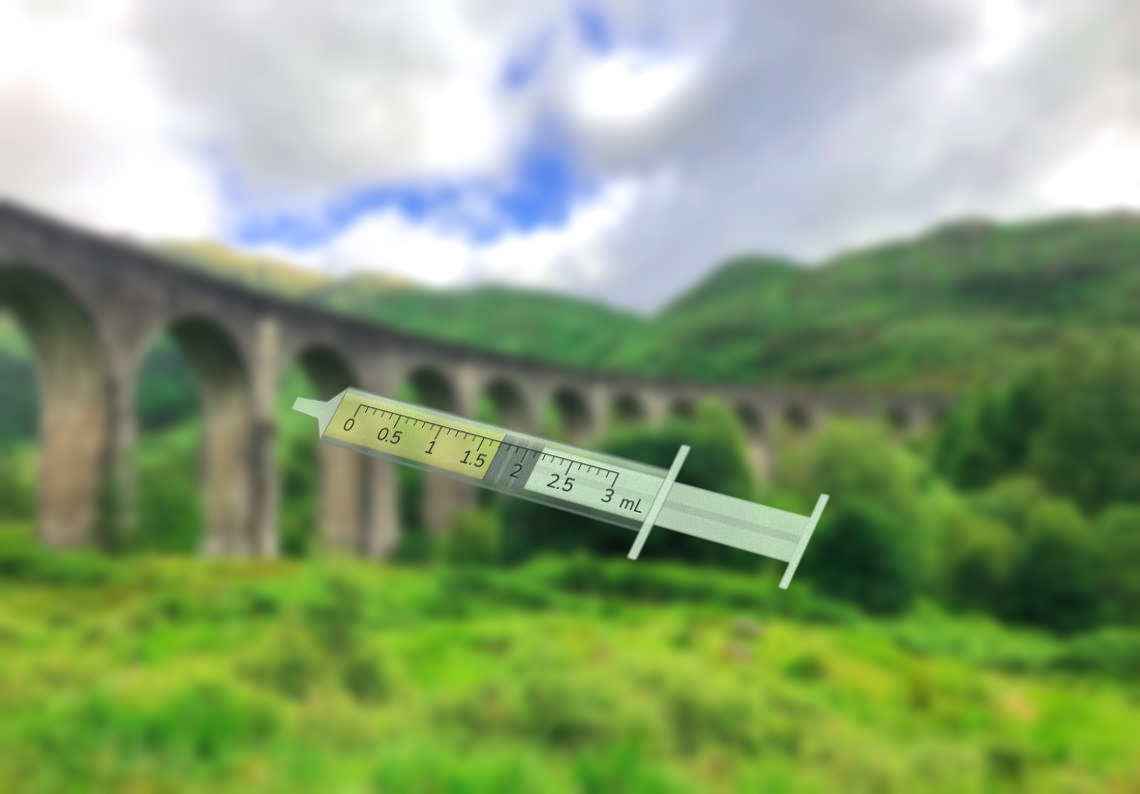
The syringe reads 1.7 mL
